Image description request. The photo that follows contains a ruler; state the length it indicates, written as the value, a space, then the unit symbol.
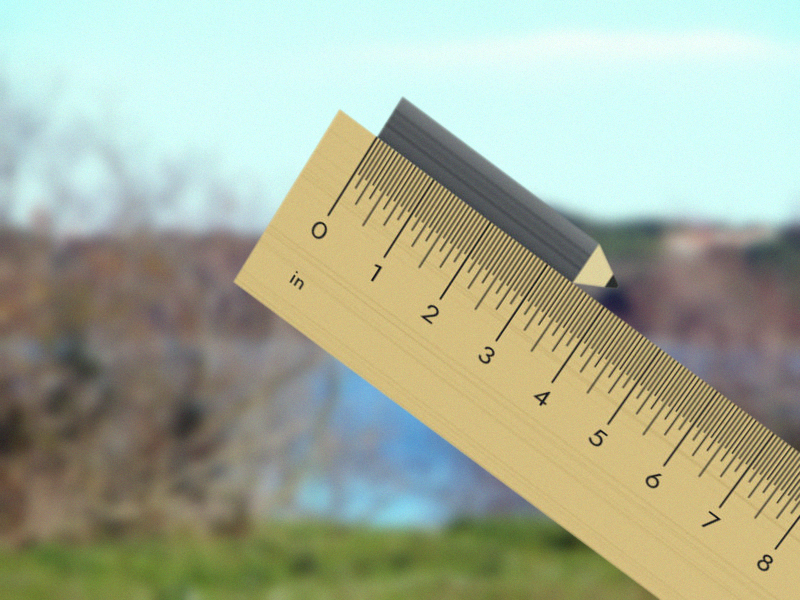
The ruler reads 4 in
